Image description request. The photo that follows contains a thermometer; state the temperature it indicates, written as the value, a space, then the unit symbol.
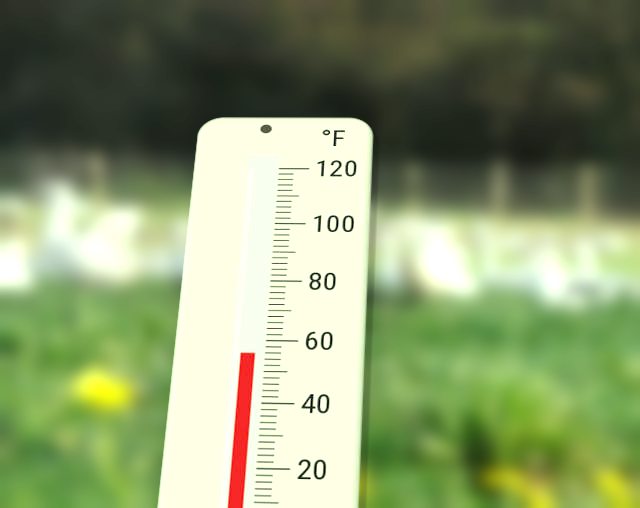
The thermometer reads 56 °F
